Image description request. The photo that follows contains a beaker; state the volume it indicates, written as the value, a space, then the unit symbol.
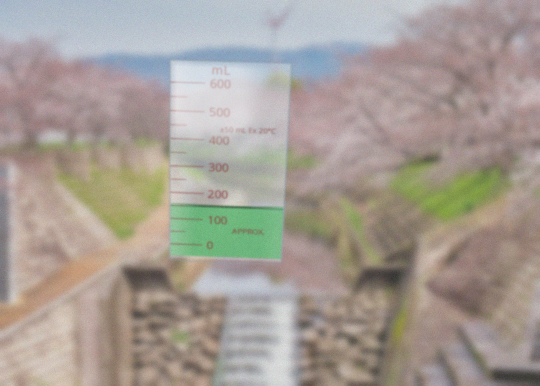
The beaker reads 150 mL
